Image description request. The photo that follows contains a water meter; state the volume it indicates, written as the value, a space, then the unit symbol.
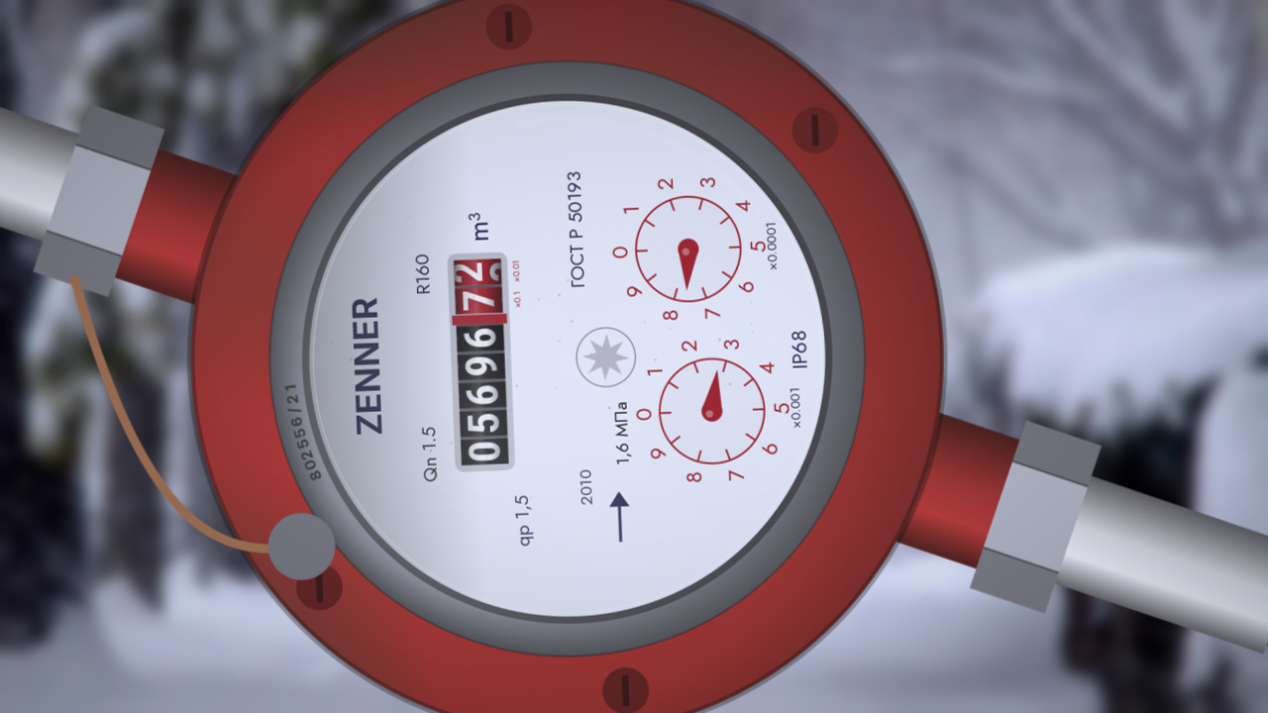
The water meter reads 5696.7227 m³
